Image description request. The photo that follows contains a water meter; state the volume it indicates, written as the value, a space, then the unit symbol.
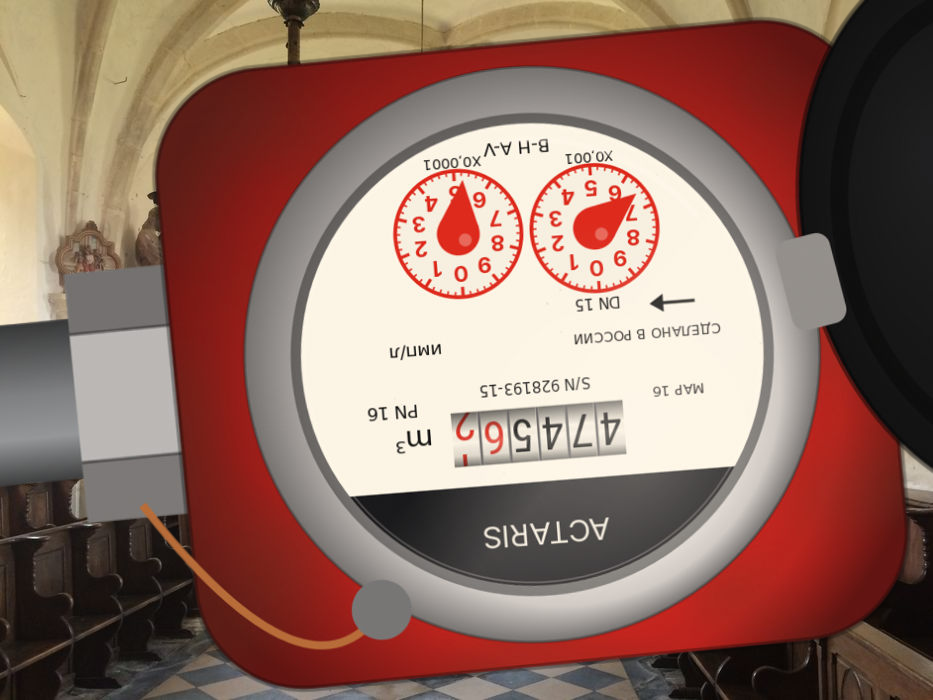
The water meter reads 4745.6165 m³
